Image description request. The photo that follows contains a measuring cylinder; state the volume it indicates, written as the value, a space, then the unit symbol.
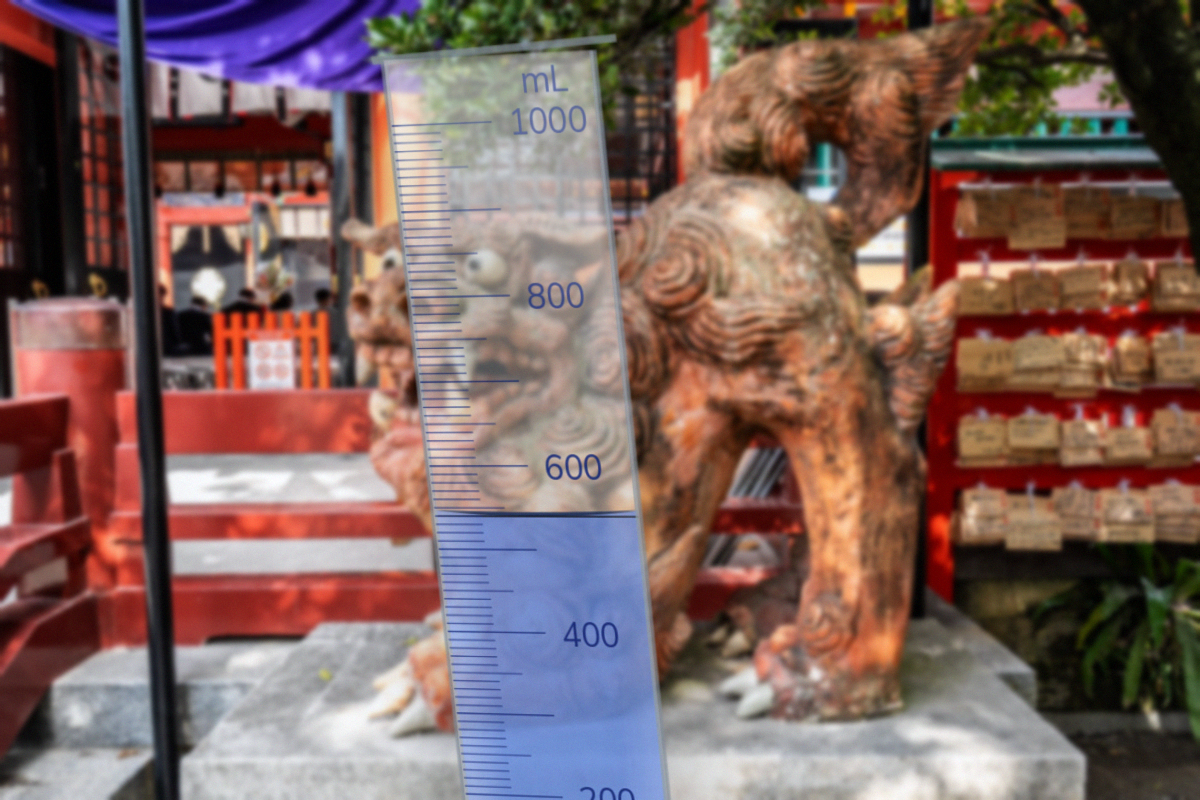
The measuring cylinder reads 540 mL
